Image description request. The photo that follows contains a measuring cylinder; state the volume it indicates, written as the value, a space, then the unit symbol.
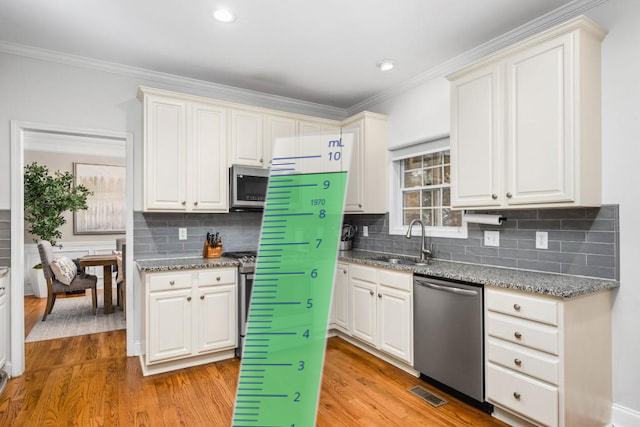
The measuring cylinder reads 9.4 mL
